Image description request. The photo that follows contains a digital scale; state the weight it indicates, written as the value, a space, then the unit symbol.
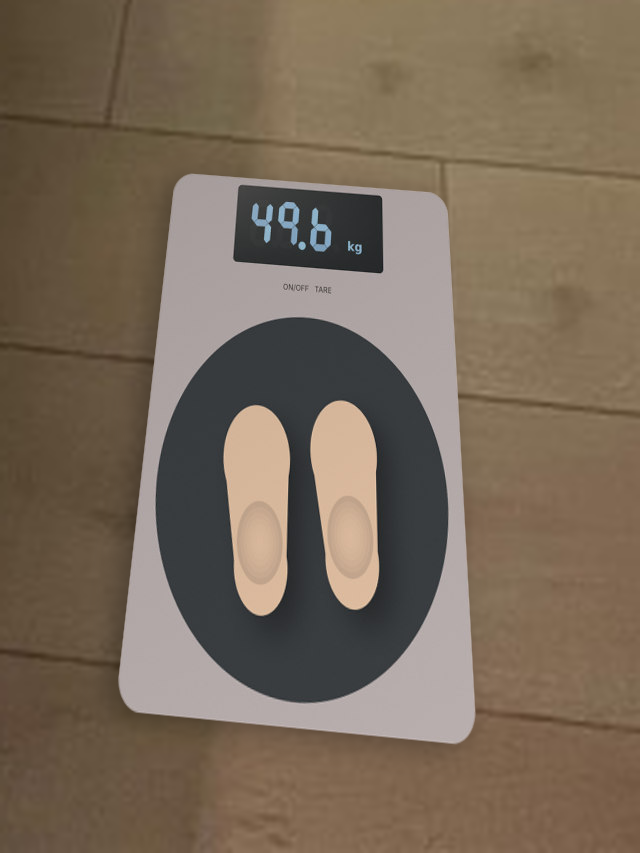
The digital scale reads 49.6 kg
